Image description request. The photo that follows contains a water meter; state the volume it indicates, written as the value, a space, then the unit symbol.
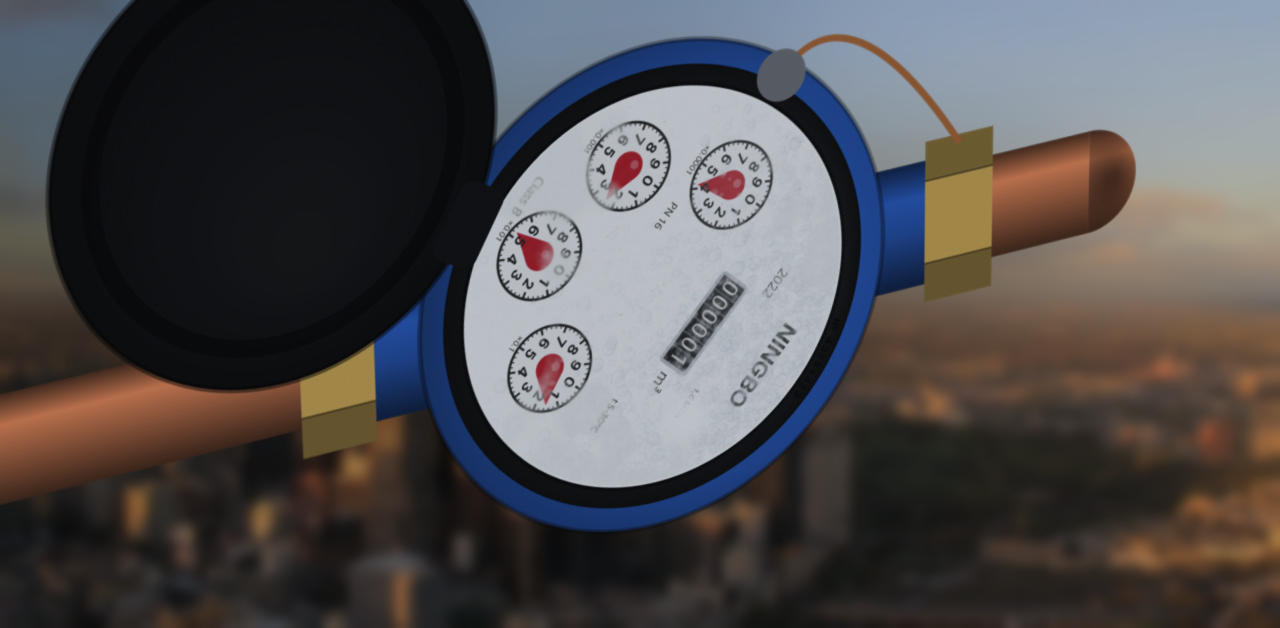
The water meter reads 1.1524 m³
